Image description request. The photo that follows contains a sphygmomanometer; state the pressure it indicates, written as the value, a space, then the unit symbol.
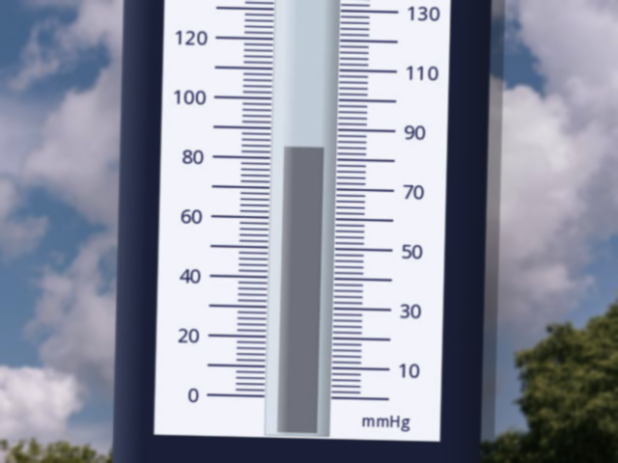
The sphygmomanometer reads 84 mmHg
